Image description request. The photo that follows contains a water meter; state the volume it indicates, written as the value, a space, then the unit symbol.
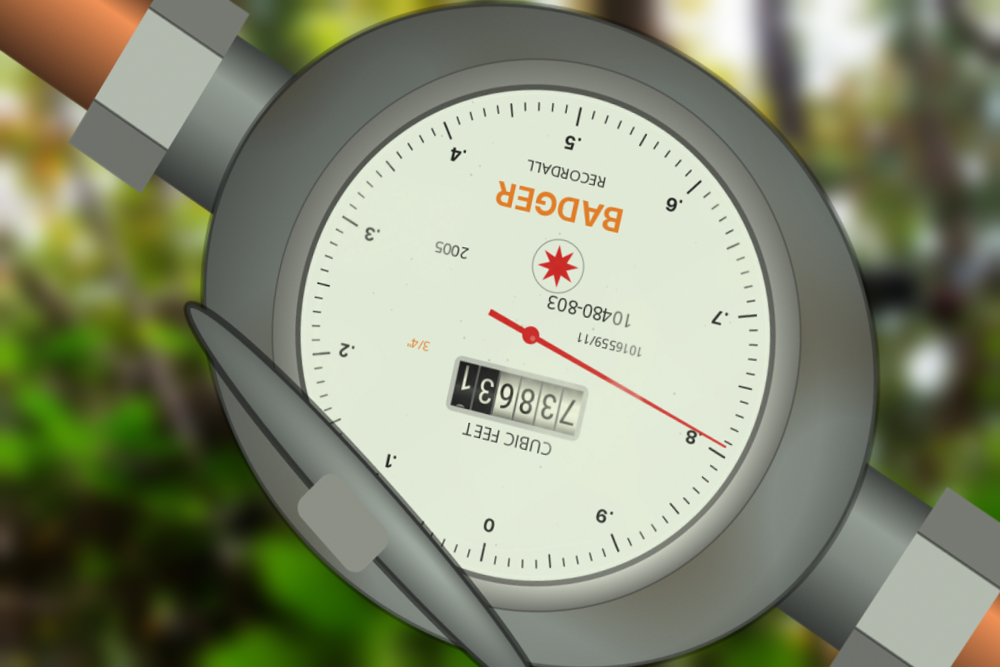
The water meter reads 738630.79 ft³
